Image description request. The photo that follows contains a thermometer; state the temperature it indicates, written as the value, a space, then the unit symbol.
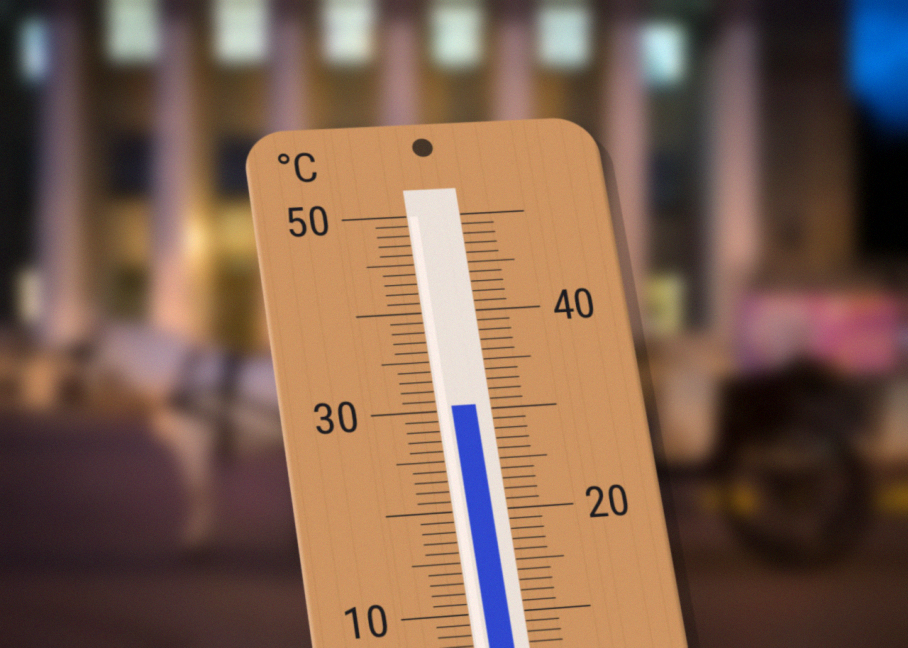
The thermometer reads 30.5 °C
